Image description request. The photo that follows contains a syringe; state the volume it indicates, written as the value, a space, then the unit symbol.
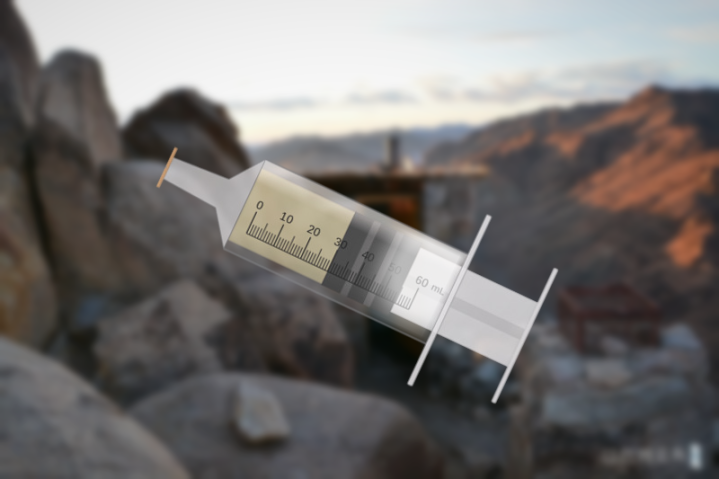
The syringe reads 30 mL
